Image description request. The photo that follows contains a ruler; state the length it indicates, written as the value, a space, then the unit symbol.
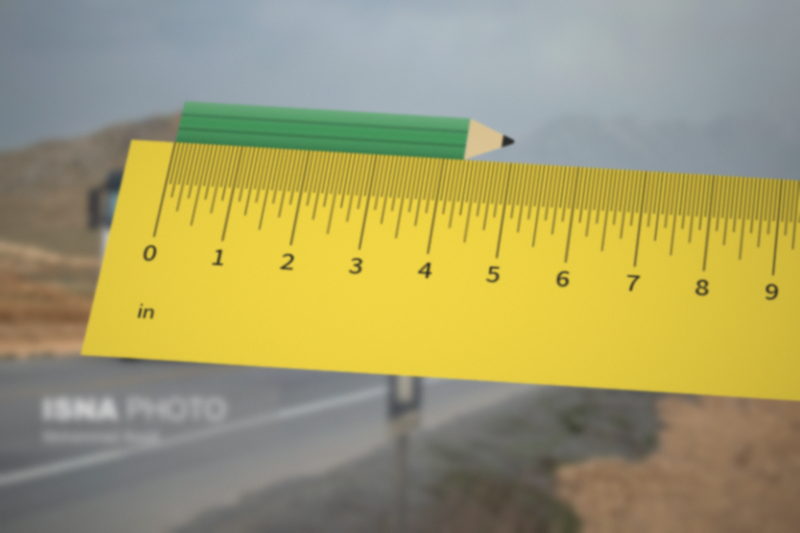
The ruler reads 5 in
